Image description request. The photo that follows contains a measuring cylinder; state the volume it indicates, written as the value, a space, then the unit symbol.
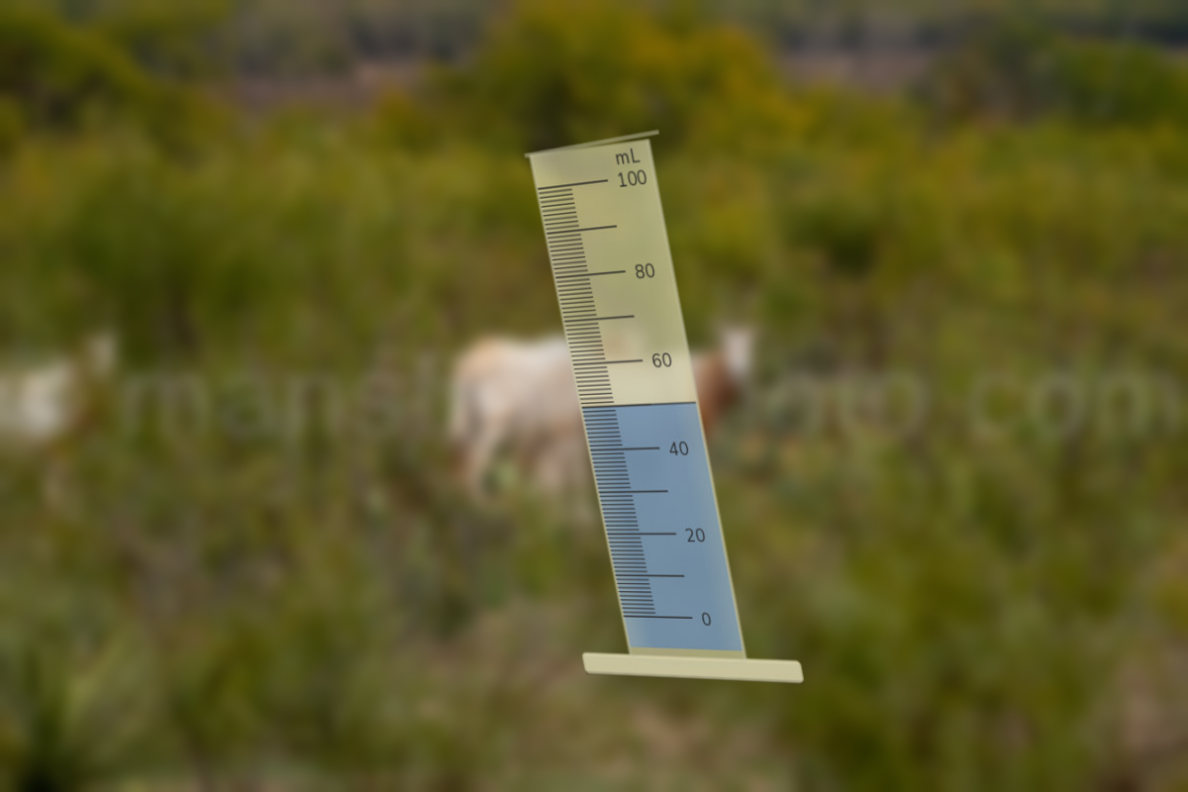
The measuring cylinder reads 50 mL
